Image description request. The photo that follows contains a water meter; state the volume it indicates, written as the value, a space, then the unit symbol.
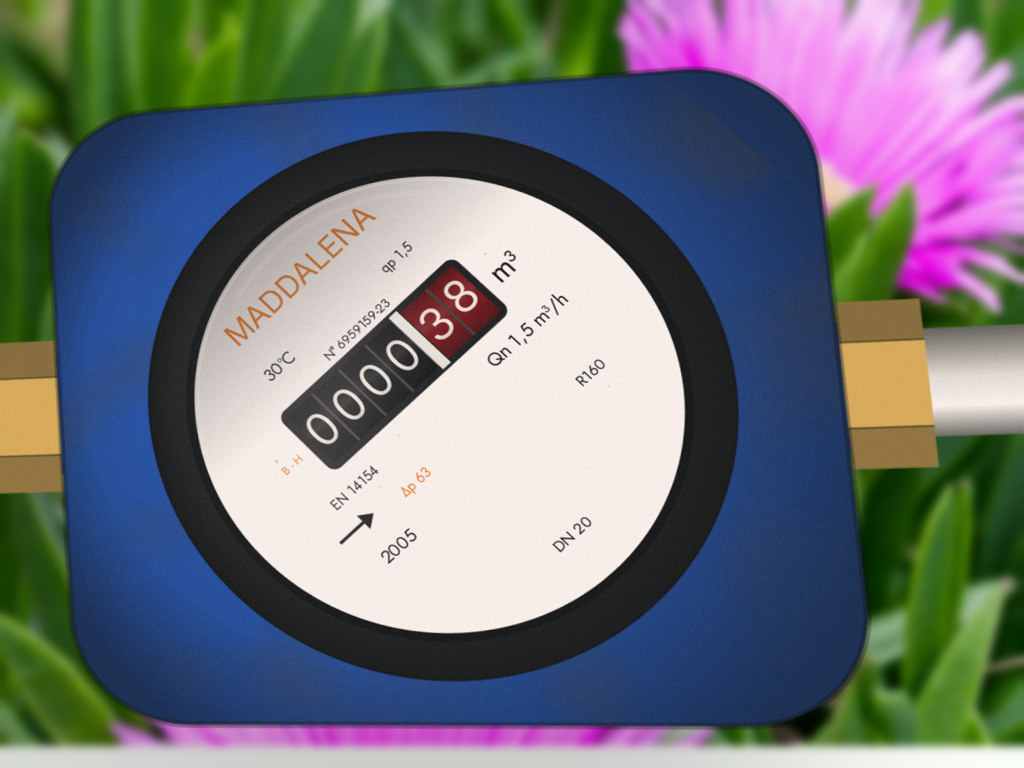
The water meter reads 0.38 m³
